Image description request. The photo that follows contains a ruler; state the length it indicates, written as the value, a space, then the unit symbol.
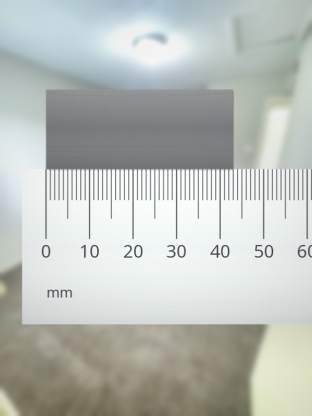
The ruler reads 43 mm
